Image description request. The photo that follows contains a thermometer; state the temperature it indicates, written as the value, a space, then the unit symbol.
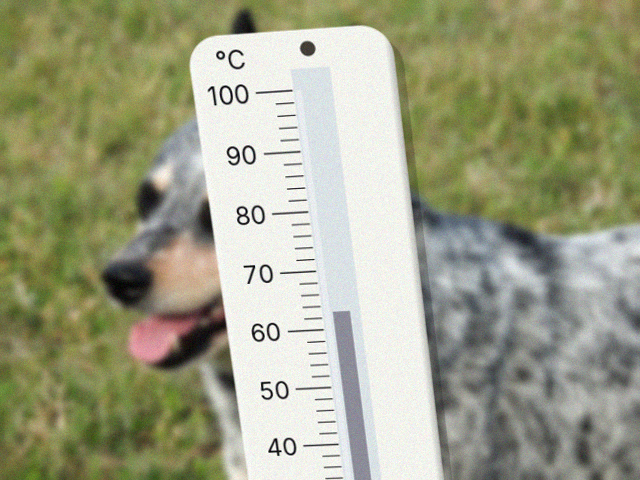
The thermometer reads 63 °C
